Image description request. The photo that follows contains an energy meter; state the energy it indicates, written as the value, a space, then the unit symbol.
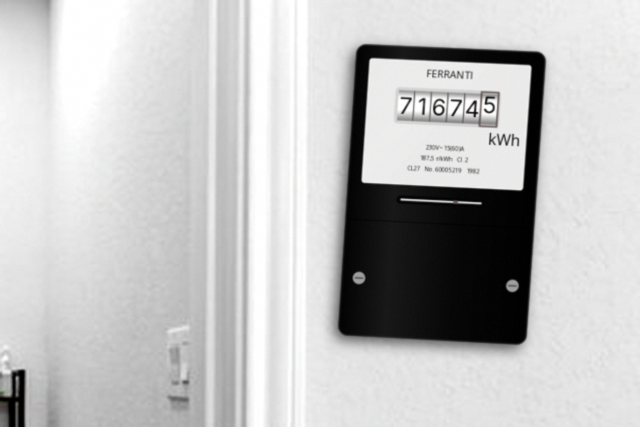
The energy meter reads 71674.5 kWh
